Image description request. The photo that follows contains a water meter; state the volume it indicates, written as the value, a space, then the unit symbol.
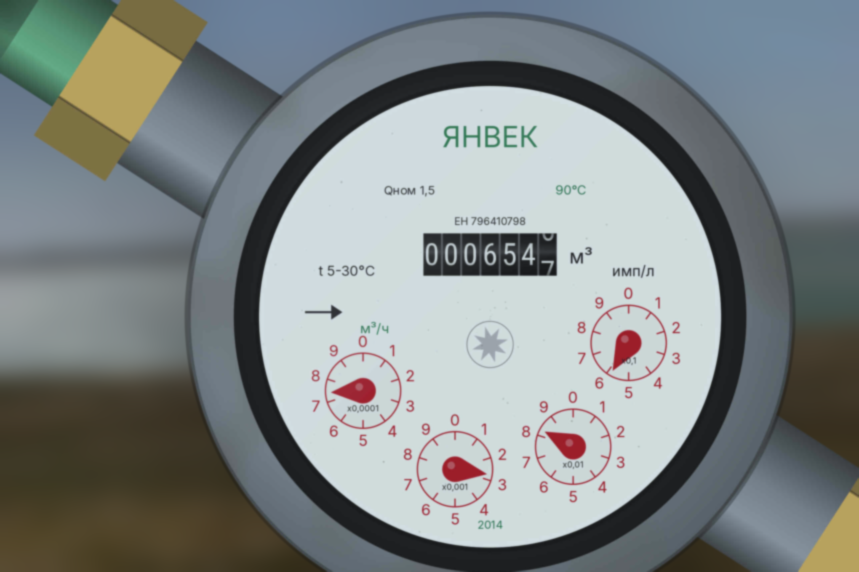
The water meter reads 6546.5827 m³
